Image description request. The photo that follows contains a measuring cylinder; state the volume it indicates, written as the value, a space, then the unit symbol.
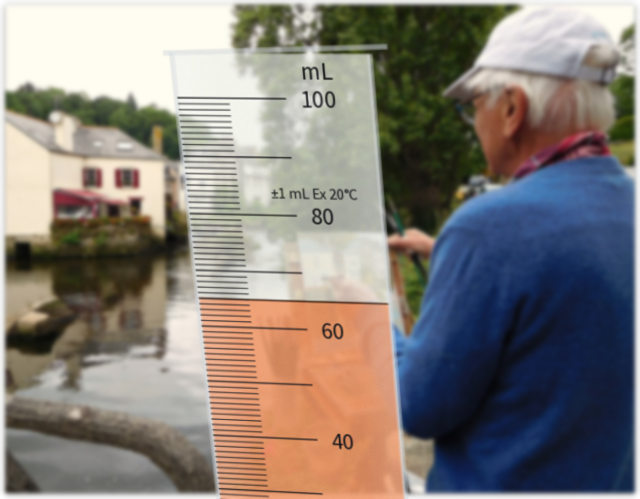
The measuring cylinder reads 65 mL
